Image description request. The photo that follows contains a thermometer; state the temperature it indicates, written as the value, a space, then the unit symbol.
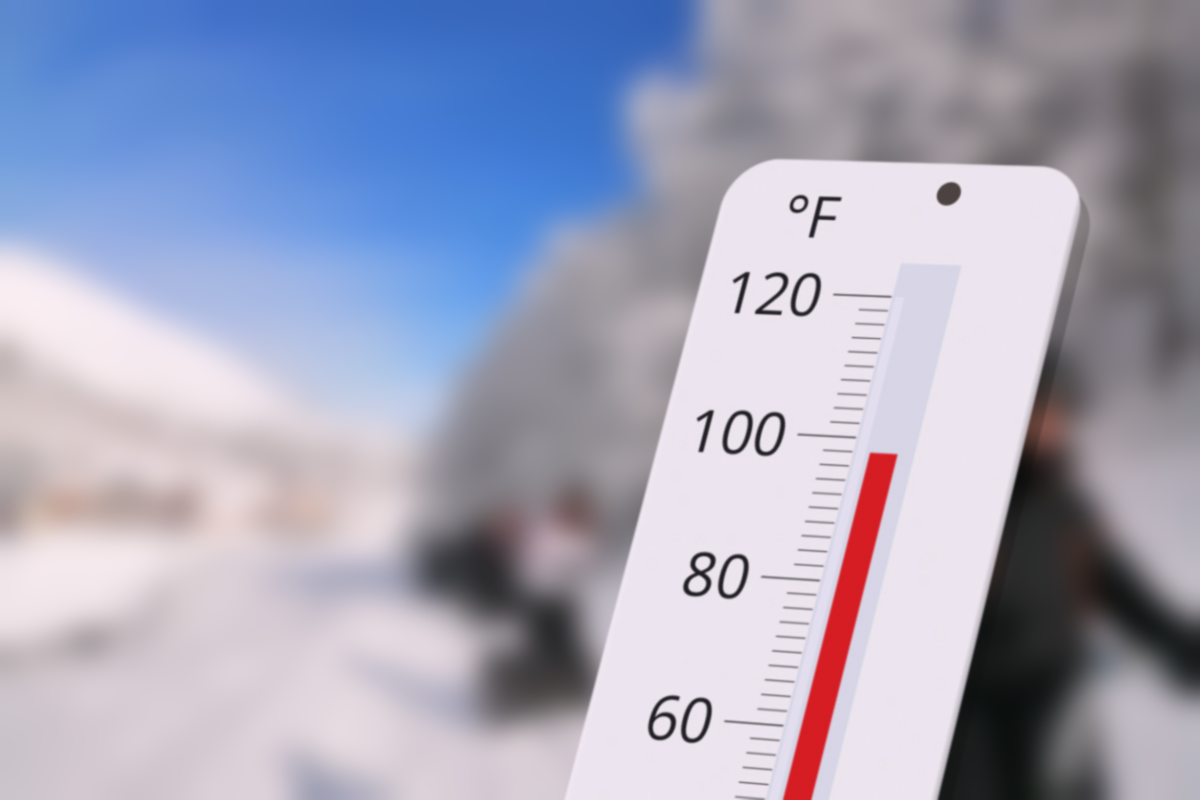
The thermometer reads 98 °F
